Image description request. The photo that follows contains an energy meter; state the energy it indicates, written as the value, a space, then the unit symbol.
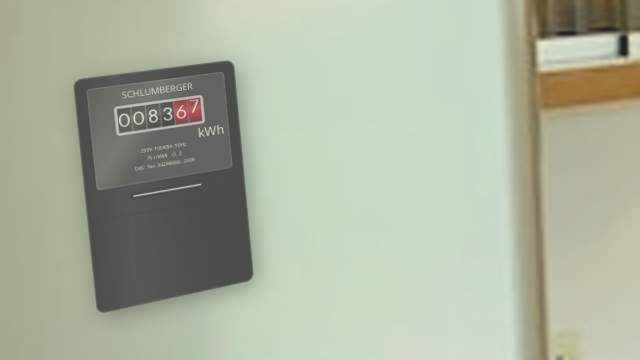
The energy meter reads 83.67 kWh
